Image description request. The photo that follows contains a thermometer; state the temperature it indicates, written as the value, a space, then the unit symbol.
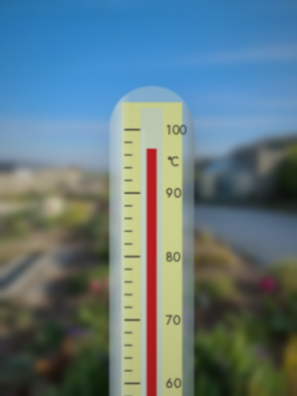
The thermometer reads 97 °C
